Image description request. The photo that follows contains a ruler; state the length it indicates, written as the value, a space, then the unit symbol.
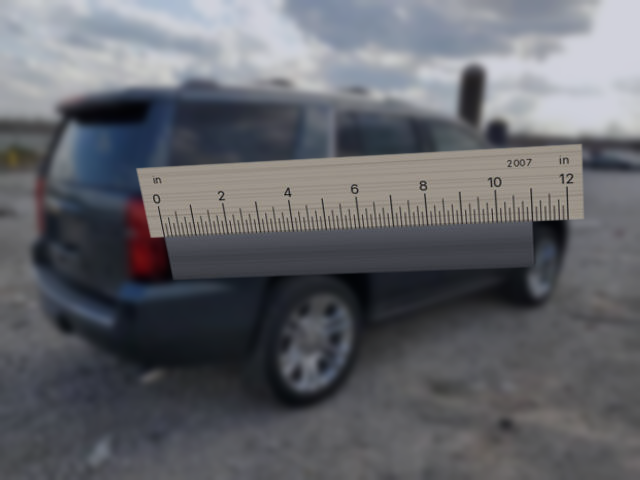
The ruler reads 11 in
